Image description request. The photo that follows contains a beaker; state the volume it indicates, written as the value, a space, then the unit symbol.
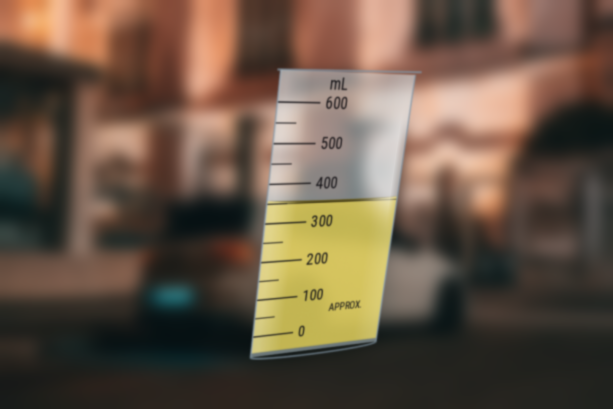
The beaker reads 350 mL
